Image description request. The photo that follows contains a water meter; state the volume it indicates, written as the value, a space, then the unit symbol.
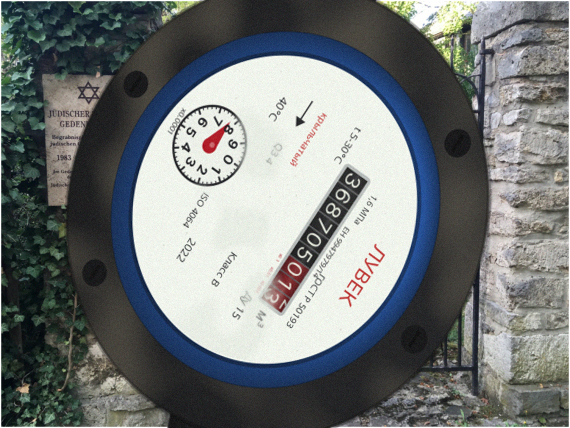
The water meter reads 368705.0127 m³
